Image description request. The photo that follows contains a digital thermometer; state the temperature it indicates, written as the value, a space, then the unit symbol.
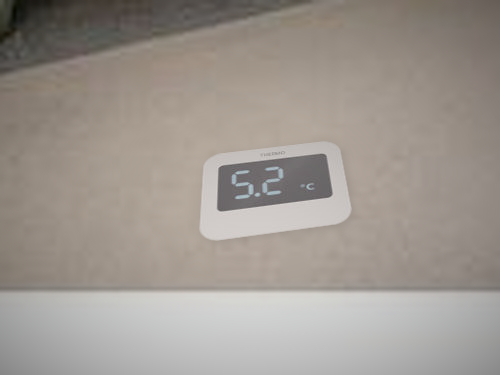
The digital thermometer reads 5.2 °C
